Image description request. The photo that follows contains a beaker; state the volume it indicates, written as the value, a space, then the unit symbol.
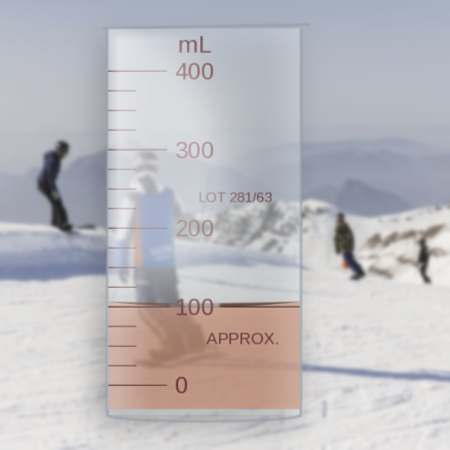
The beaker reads 100 mL
